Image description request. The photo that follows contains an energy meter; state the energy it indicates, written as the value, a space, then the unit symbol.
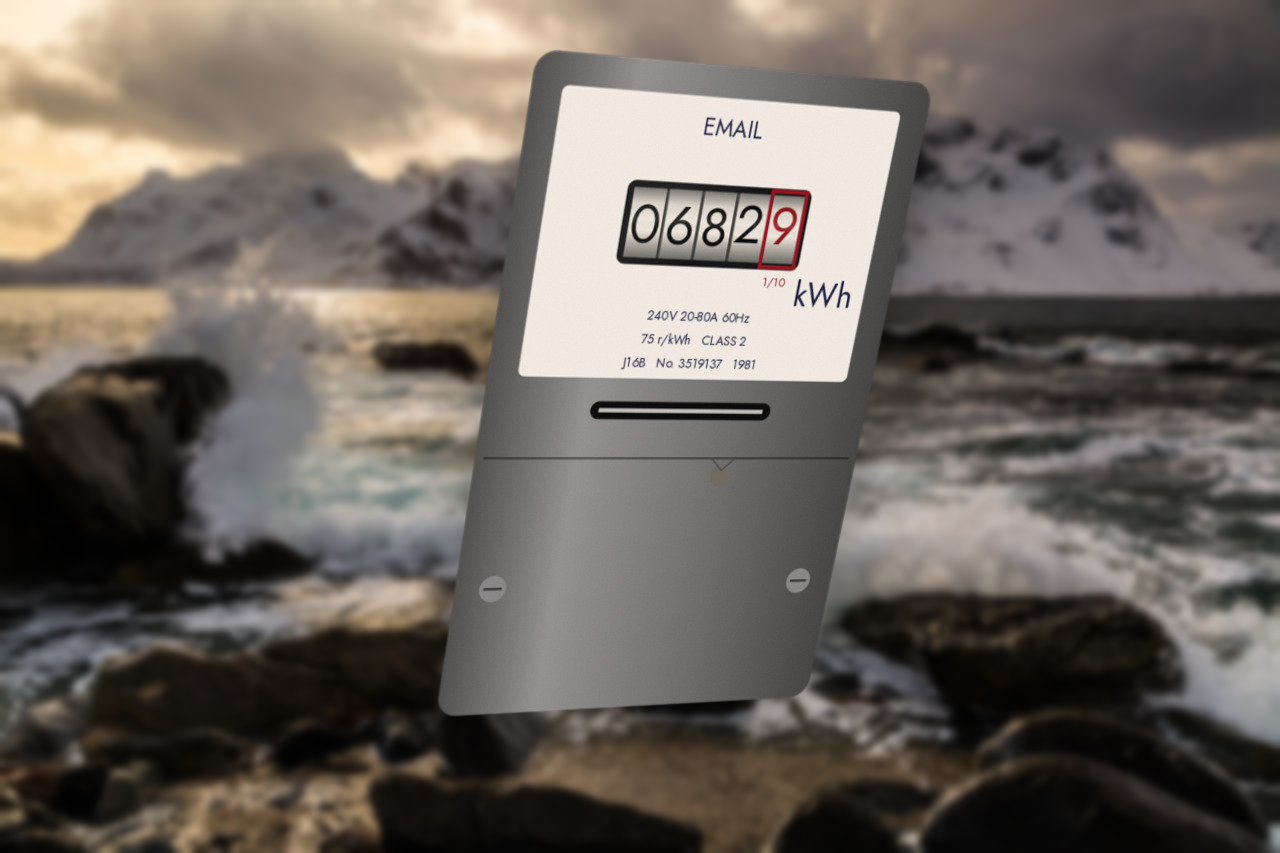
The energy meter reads 682.9 kWh
